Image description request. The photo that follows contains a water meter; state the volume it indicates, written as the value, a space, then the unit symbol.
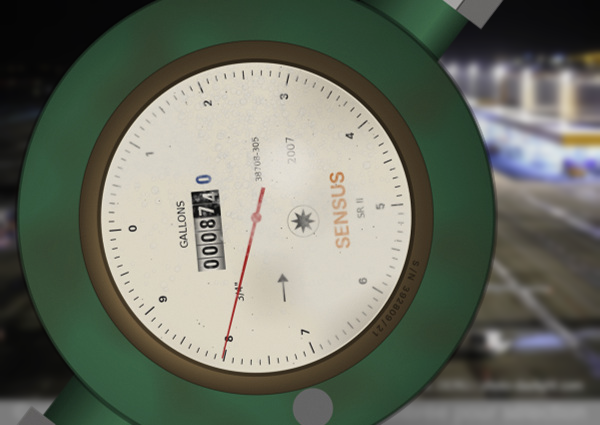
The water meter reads 8738.0 gal
